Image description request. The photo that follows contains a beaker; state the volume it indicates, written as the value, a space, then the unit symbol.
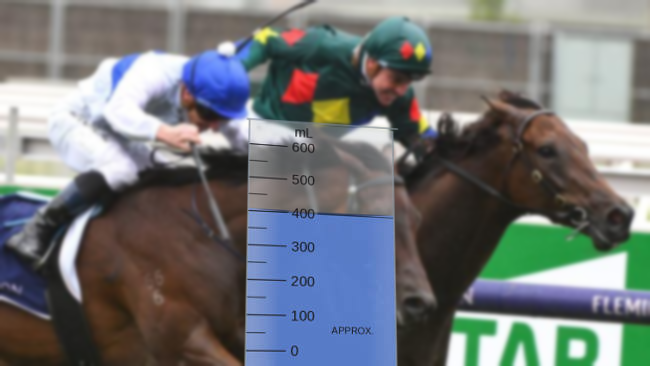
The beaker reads 400 mL
